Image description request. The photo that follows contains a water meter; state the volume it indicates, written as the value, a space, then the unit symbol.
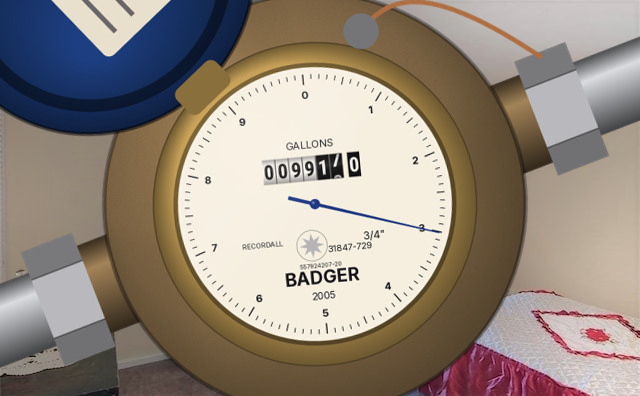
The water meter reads 99173.0 gal
